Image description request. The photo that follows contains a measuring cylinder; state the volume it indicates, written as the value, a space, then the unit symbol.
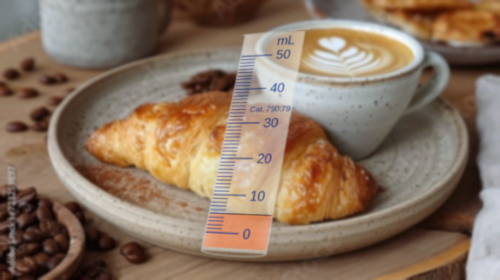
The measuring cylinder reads 5 mL
